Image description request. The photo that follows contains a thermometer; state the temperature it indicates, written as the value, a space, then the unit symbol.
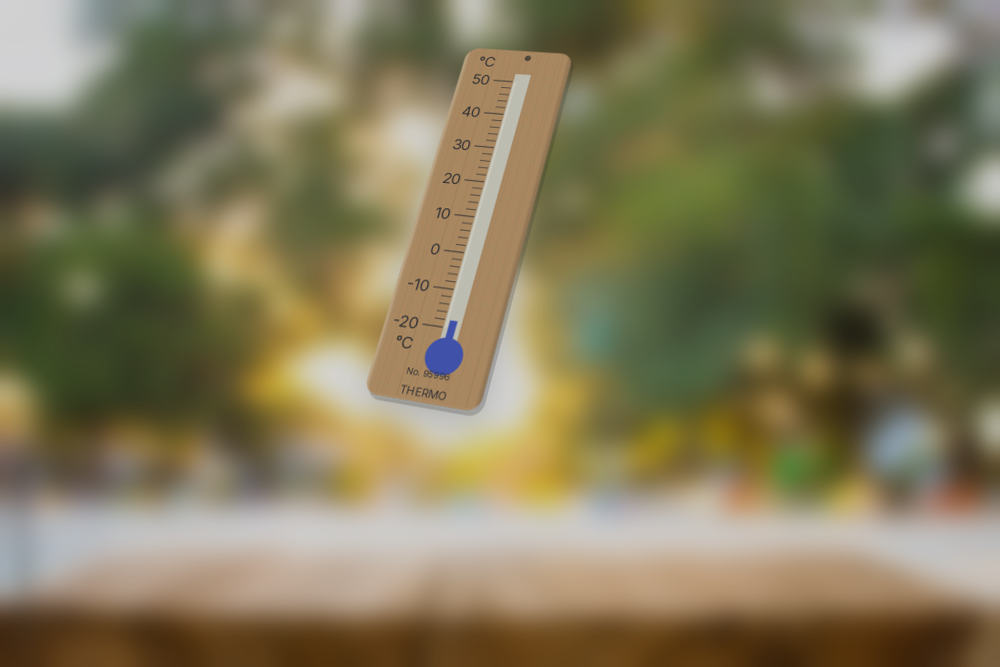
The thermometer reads -18 °C
